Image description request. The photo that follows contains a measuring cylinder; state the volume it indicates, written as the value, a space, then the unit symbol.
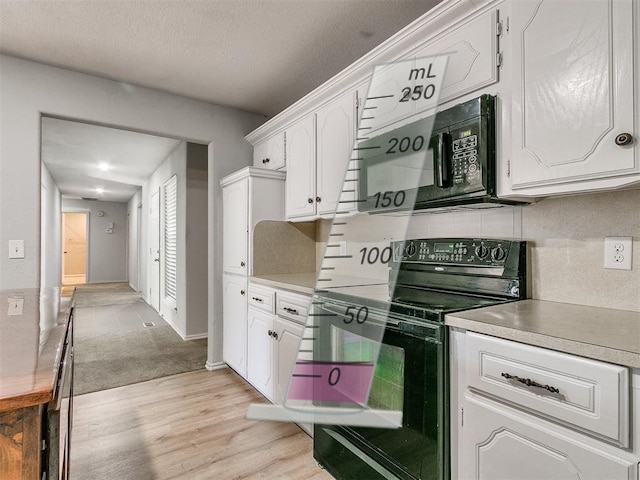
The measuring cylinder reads 10 mL
